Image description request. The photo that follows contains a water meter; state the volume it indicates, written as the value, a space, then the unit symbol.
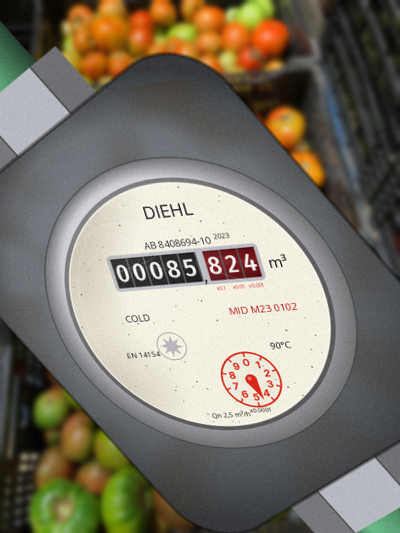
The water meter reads 85.8244 m³
